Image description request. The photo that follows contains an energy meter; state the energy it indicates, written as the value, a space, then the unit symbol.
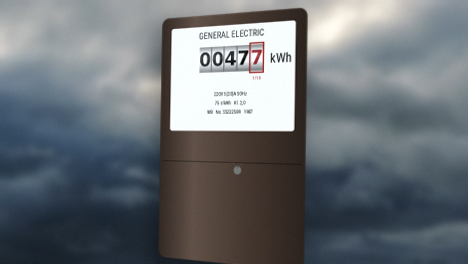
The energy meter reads 47.7 kWh
